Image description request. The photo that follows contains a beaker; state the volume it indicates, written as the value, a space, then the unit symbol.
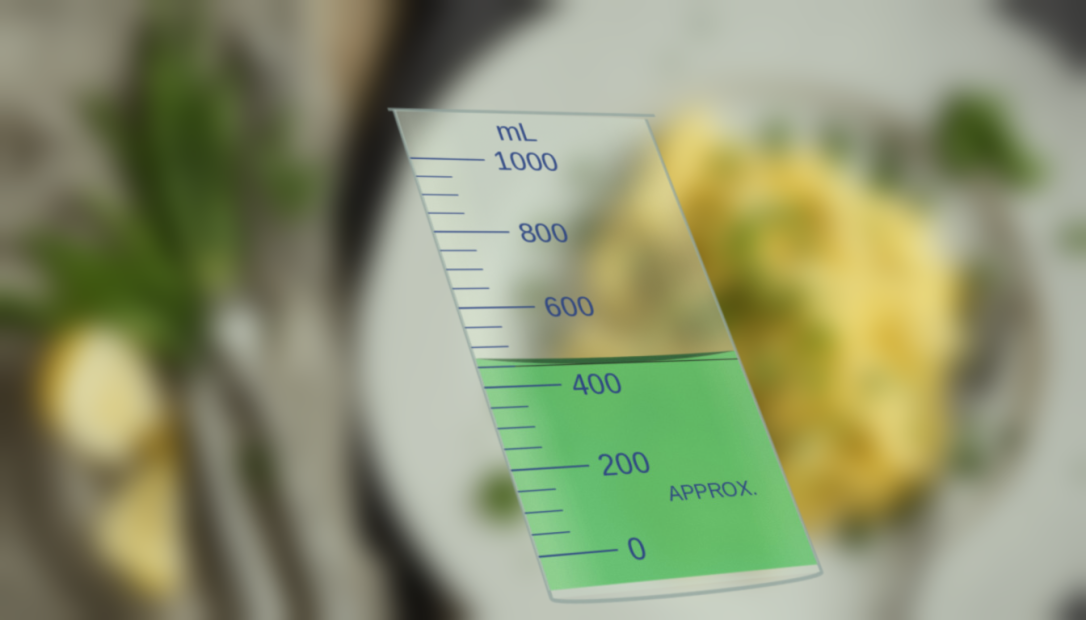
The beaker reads 450 mL
